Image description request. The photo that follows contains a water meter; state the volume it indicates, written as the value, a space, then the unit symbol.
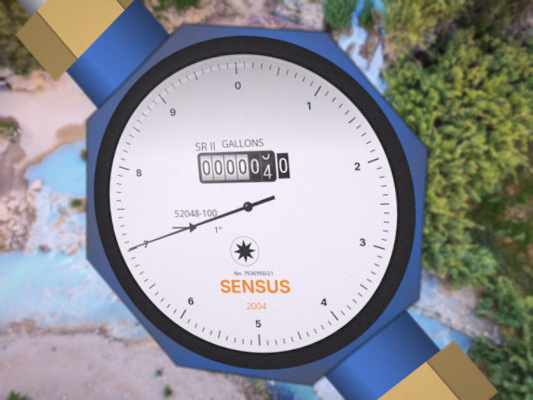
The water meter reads 37.0 gal
